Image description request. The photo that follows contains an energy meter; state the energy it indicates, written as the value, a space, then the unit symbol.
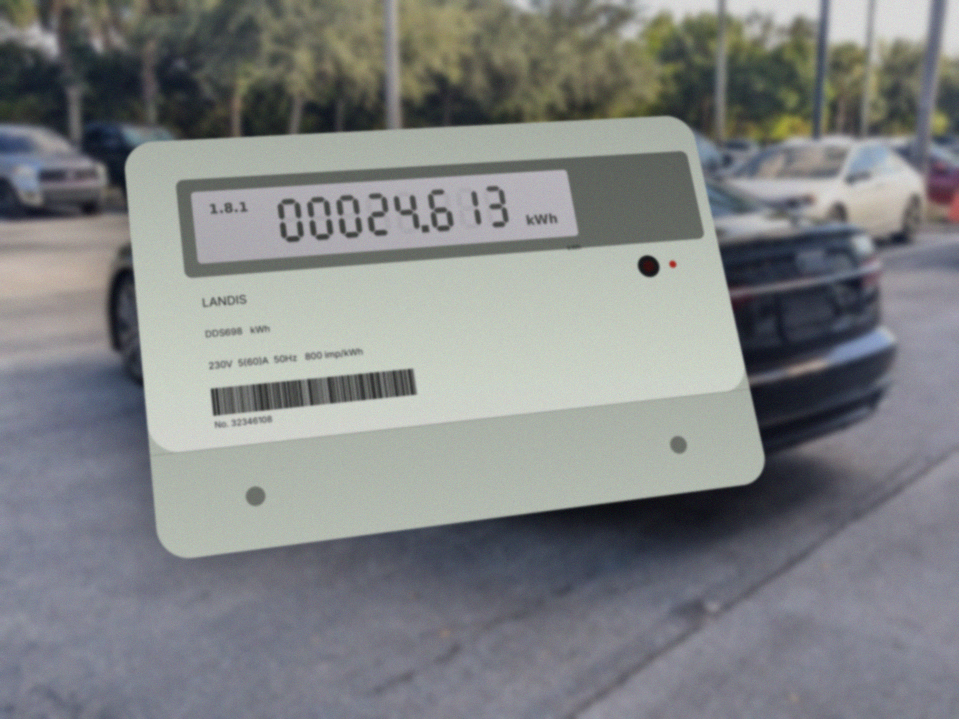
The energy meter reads 24.613 kWh
